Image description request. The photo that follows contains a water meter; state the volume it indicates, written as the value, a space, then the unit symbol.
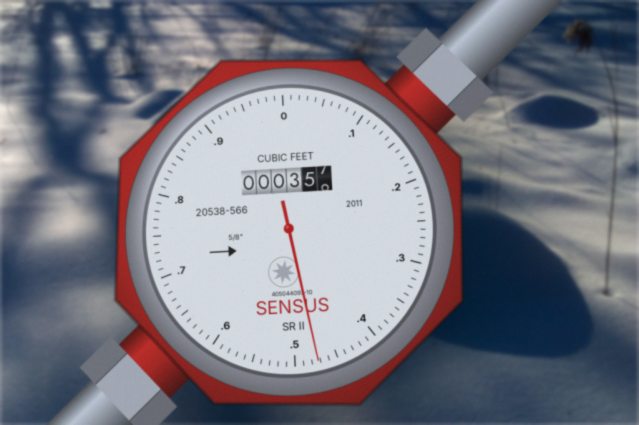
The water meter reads 357.47 ft³
